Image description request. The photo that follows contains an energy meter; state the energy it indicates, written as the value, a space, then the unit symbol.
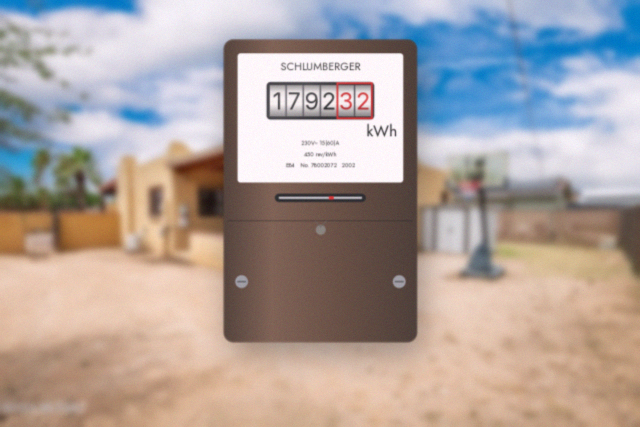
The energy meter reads 1792.32 kWh
